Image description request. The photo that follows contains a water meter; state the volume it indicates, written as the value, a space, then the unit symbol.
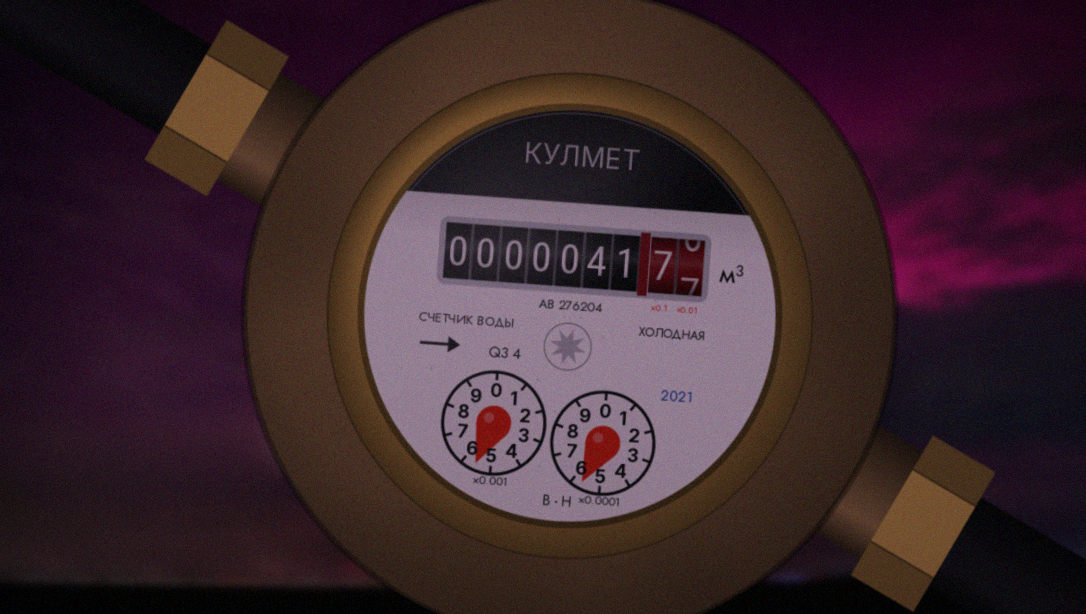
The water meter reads 41.7655 m³
